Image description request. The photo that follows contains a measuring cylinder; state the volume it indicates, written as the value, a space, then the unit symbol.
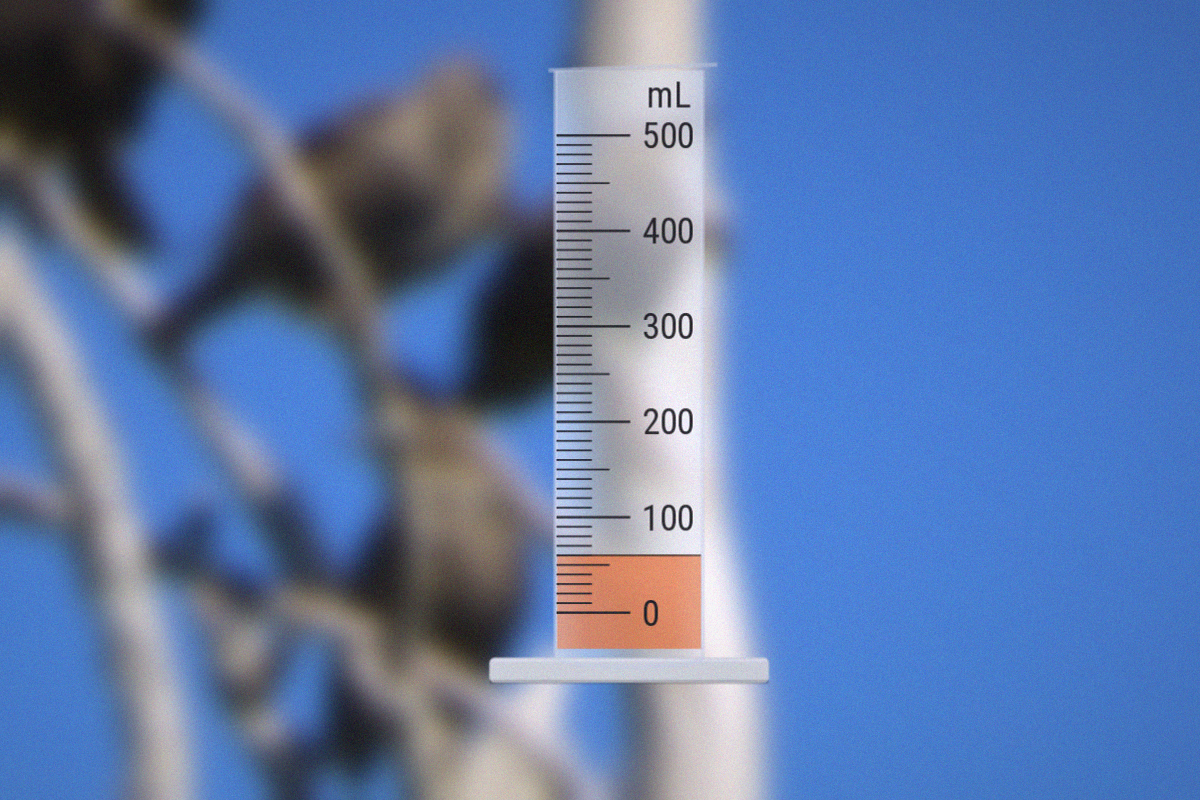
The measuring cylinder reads 60 mL
